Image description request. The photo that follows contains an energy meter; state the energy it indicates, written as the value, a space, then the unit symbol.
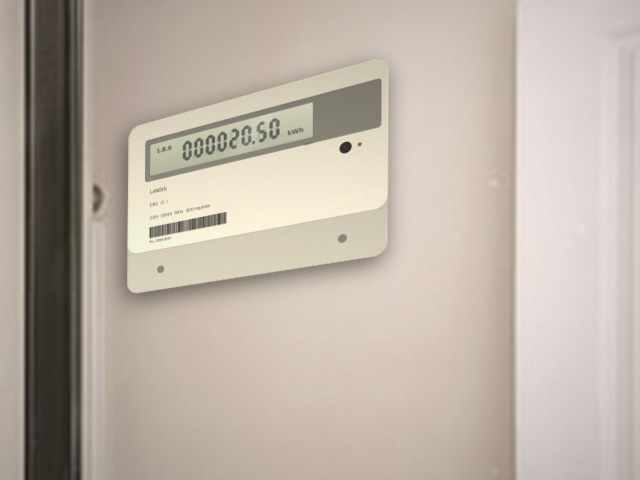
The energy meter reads 20.50 kWh
